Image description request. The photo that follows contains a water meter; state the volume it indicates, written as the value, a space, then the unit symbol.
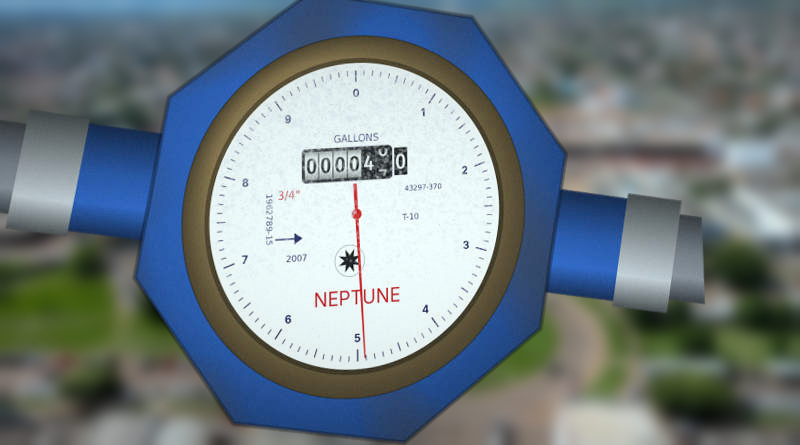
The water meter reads 464.9 gal
